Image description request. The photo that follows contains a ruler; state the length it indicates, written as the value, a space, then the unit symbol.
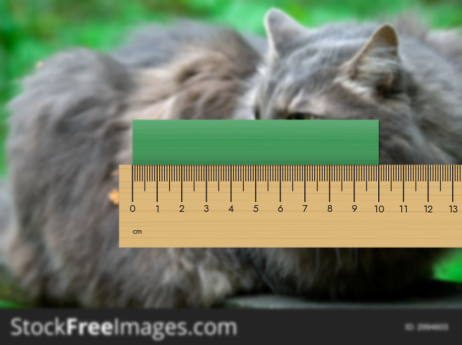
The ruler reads 10 cm
